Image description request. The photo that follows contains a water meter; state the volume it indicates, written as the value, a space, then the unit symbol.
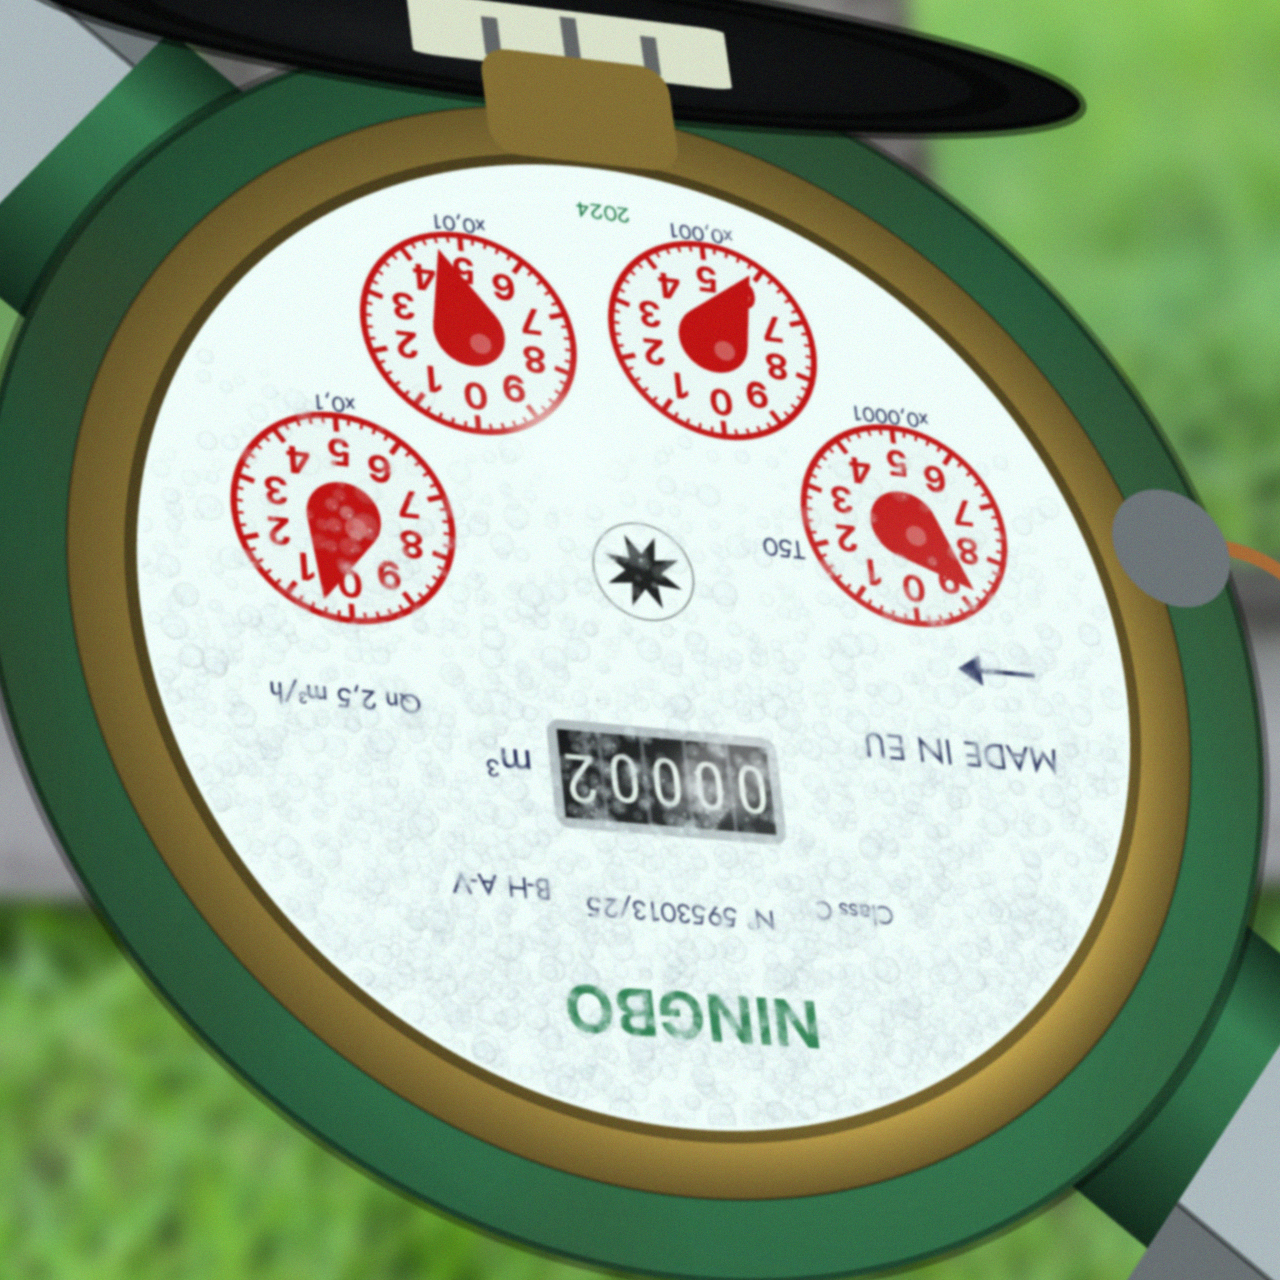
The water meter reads 2.0458 m³
